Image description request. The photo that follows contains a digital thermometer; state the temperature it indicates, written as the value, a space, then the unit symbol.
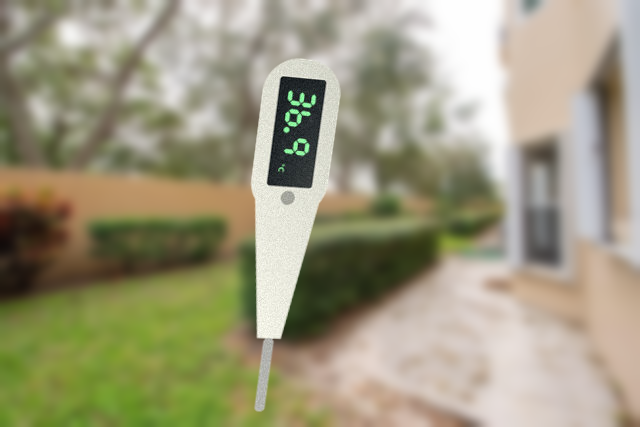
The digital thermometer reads 36.9 °C
